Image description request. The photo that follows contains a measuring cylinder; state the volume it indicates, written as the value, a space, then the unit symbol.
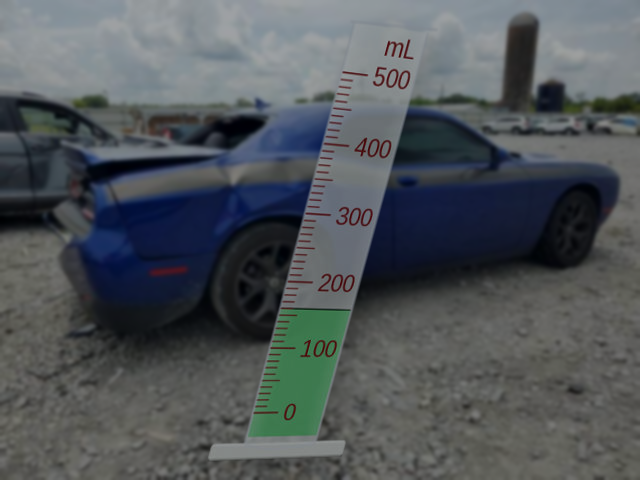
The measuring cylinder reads 160 mL
